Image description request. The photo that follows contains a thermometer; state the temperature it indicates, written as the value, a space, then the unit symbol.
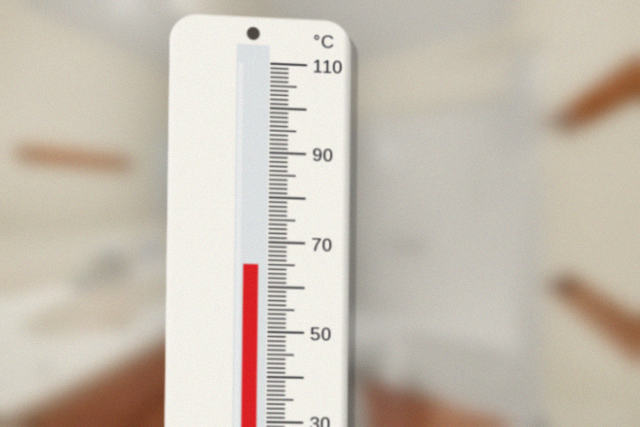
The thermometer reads 65 °C
